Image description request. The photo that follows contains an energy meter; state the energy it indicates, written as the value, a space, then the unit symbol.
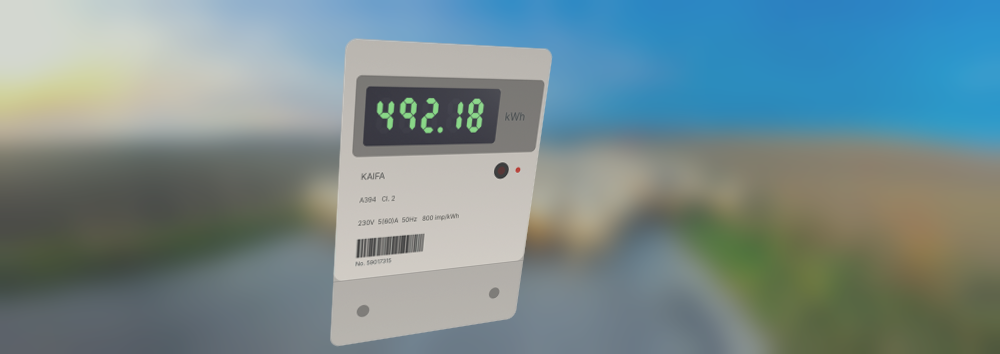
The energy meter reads 492.18 kWh
